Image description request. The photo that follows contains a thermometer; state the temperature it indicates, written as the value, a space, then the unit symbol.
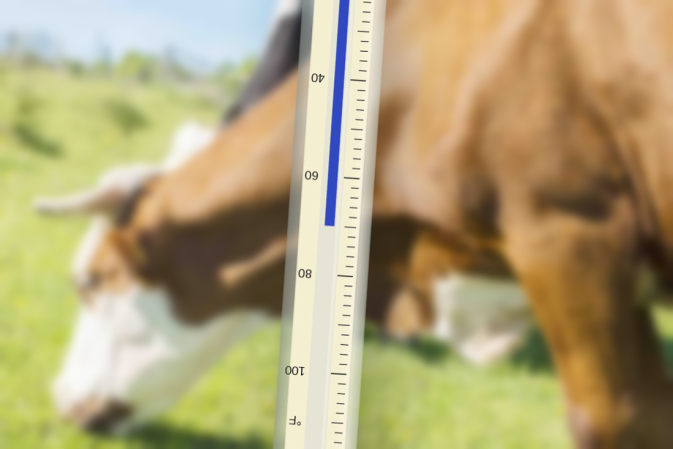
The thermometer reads 70 °F
